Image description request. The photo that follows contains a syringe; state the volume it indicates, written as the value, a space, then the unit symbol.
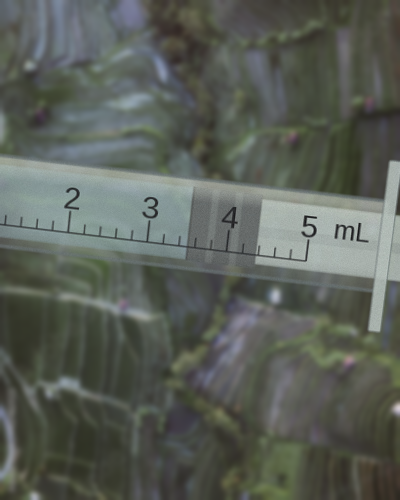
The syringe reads 3.5 mL
